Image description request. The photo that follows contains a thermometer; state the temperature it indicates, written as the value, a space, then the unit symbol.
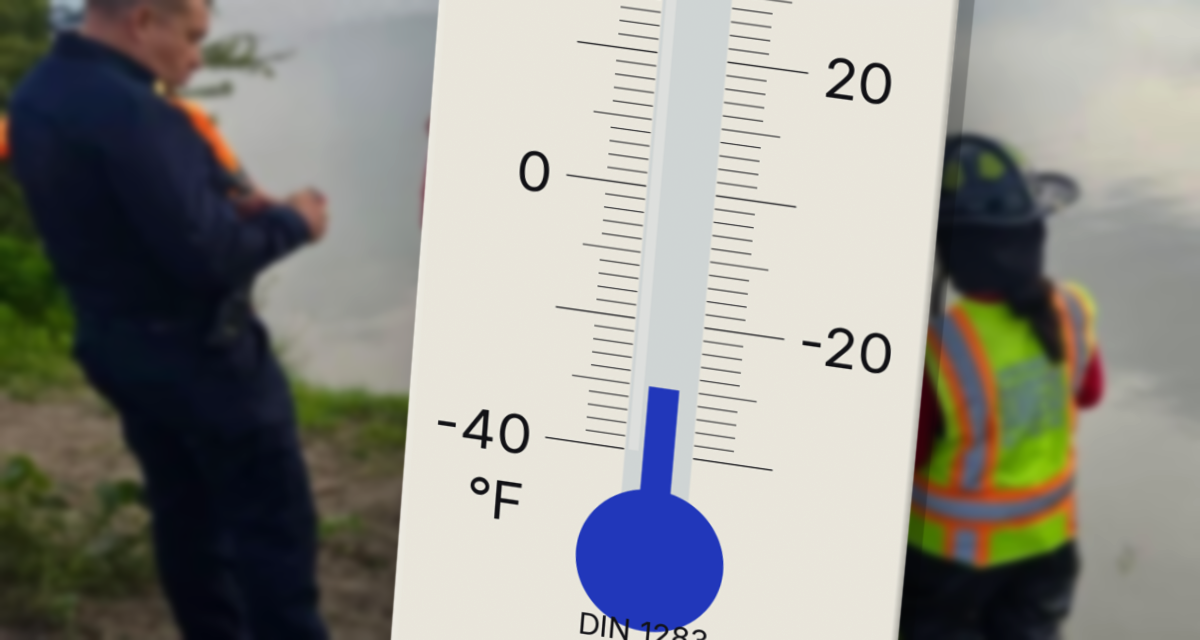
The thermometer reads -30 °F
